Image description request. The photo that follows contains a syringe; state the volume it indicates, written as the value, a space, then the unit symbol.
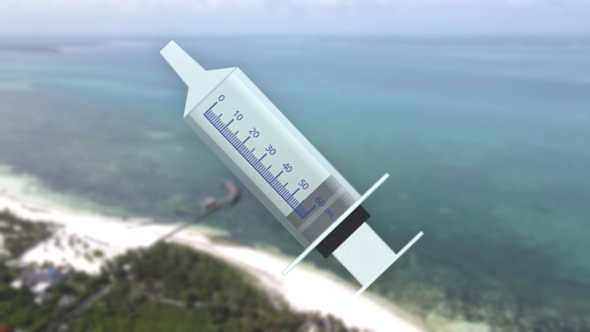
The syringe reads 55 mL
